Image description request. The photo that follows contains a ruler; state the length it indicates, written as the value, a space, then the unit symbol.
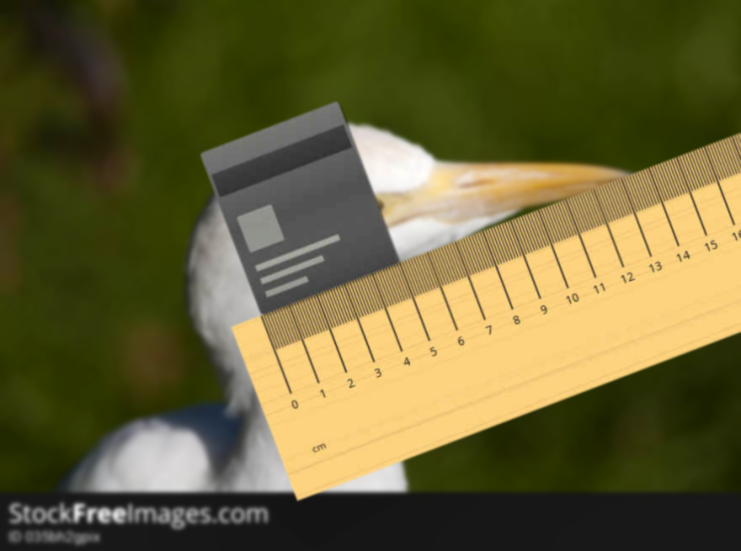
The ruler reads 5 cm
